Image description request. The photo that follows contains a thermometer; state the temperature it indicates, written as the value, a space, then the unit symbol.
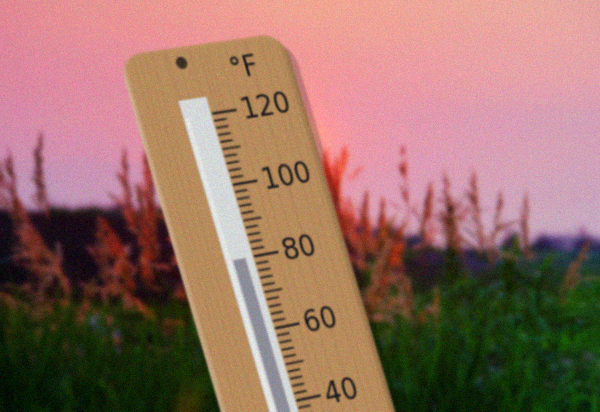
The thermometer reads 80 °F
